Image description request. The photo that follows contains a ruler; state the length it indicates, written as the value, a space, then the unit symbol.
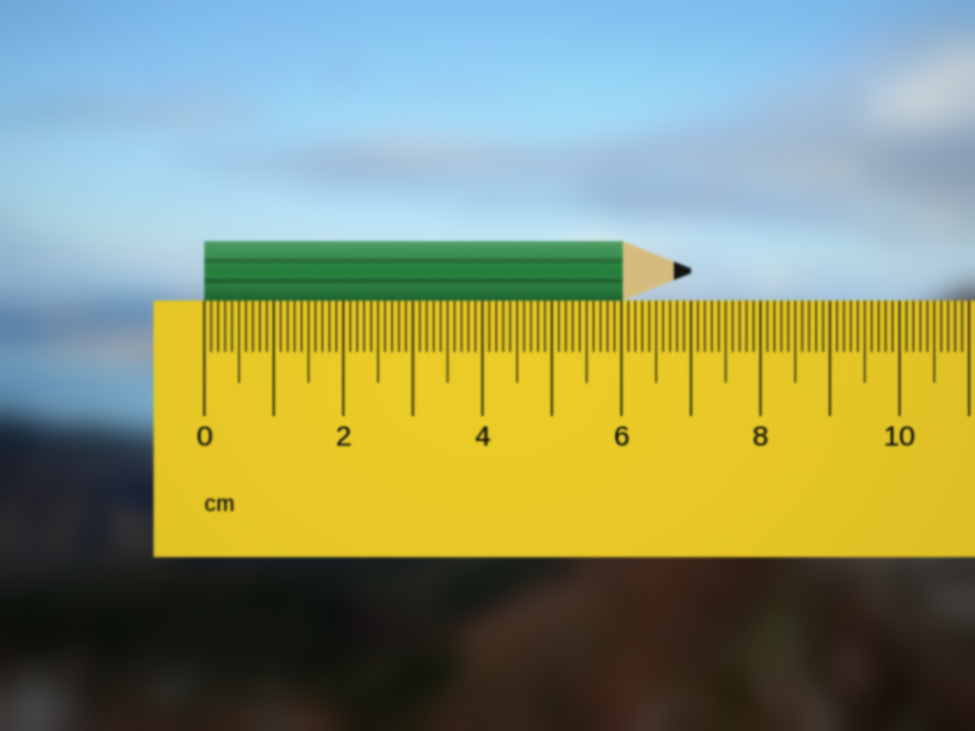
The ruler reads 7 cm
